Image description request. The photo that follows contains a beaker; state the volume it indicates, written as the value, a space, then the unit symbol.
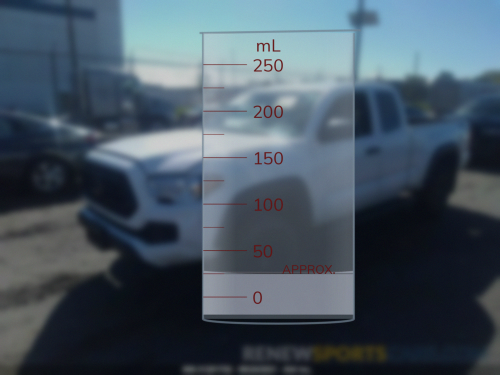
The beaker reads 25 mL
